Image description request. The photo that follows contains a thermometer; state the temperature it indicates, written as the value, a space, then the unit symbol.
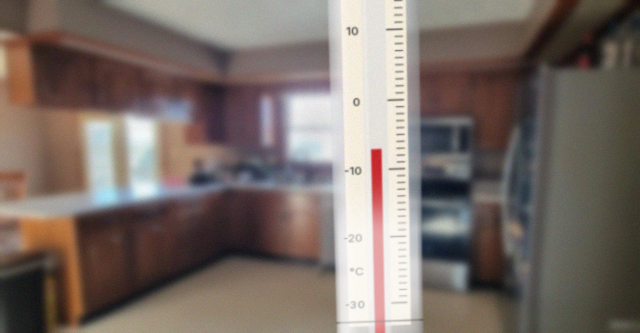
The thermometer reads -7 °C
